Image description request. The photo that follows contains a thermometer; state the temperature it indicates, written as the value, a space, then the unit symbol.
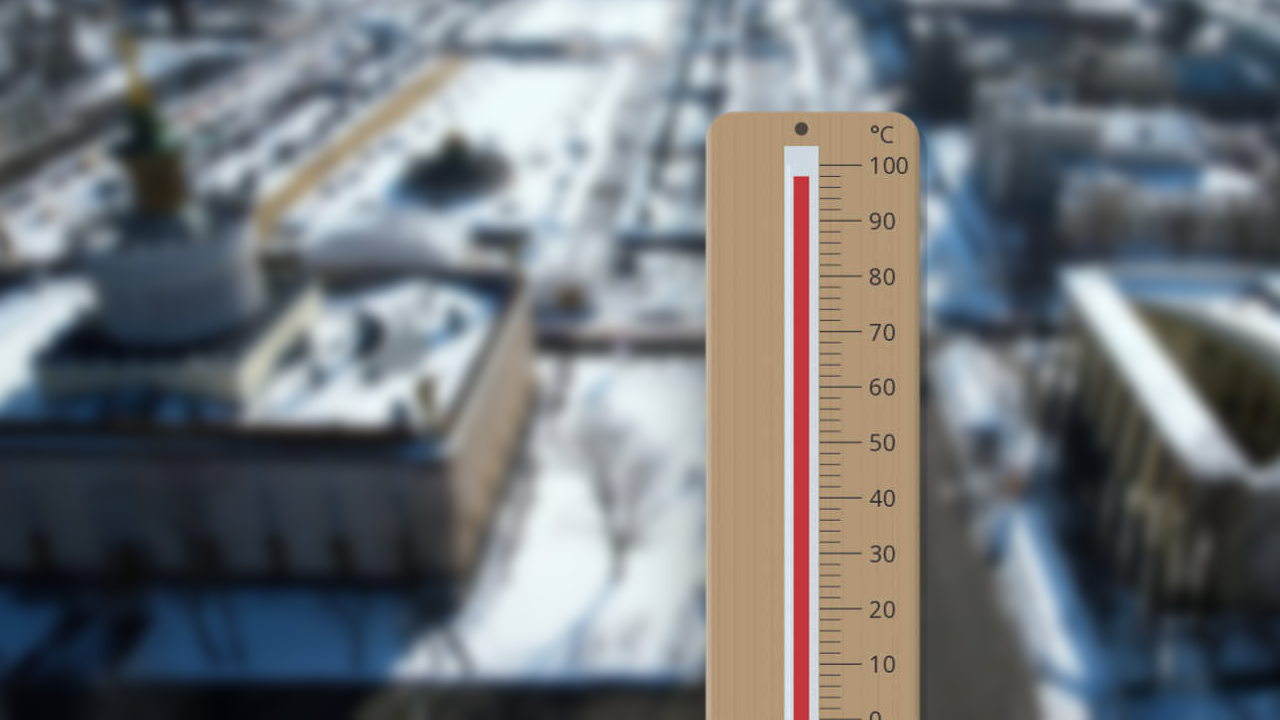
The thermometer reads 98 °C
